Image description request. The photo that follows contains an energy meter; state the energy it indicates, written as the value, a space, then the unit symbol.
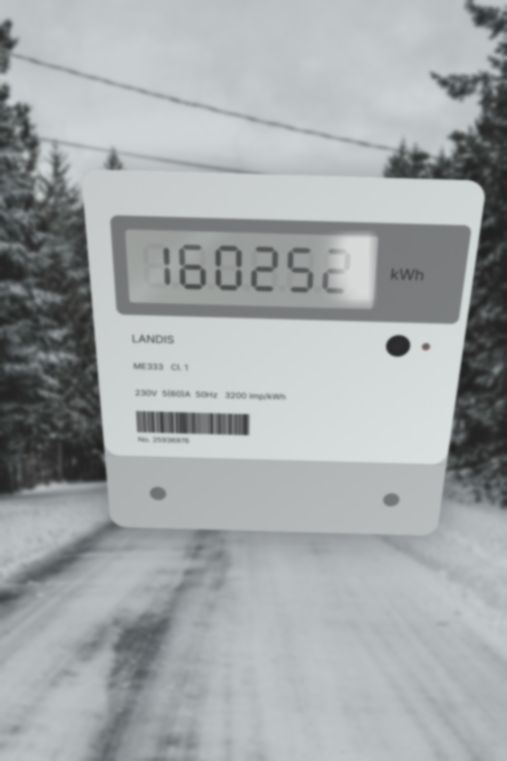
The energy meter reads 160252 kWh
